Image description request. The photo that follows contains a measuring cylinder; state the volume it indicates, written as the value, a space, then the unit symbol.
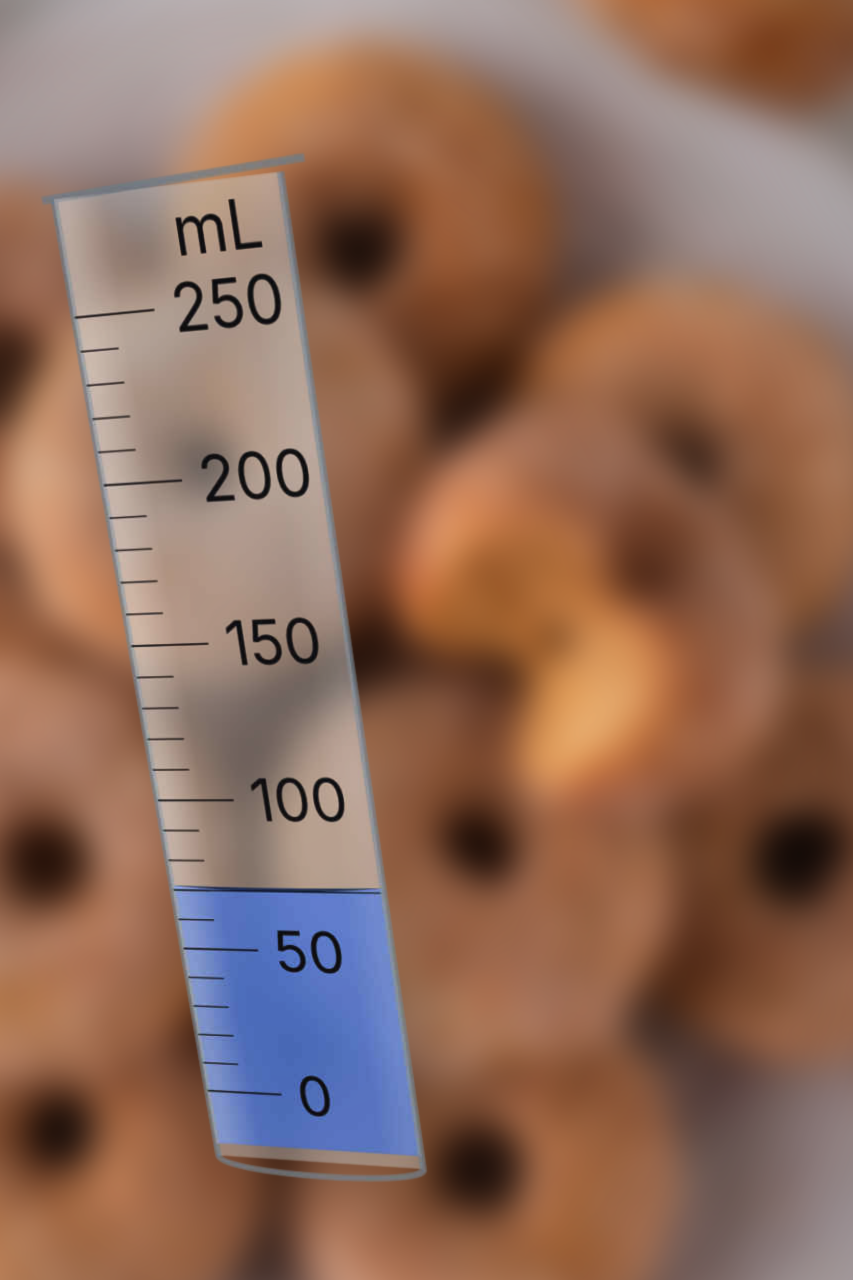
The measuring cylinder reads 70 mL
